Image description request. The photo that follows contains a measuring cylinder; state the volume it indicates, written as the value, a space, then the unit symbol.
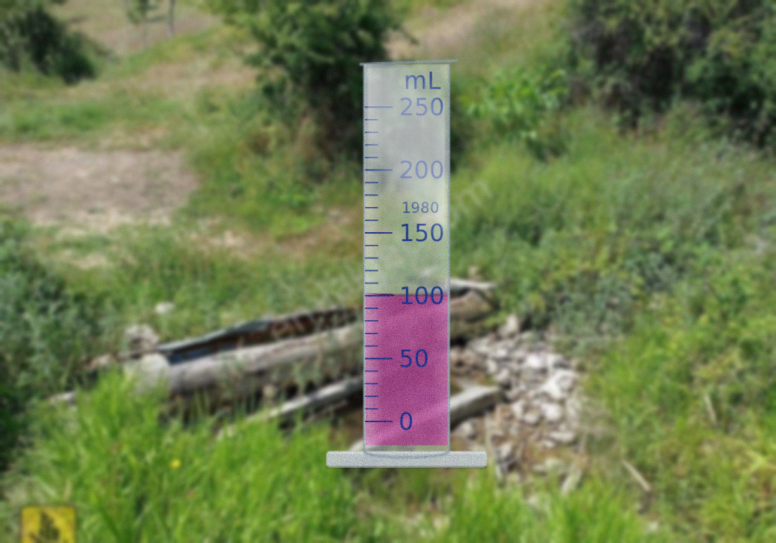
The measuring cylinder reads 100 mL
